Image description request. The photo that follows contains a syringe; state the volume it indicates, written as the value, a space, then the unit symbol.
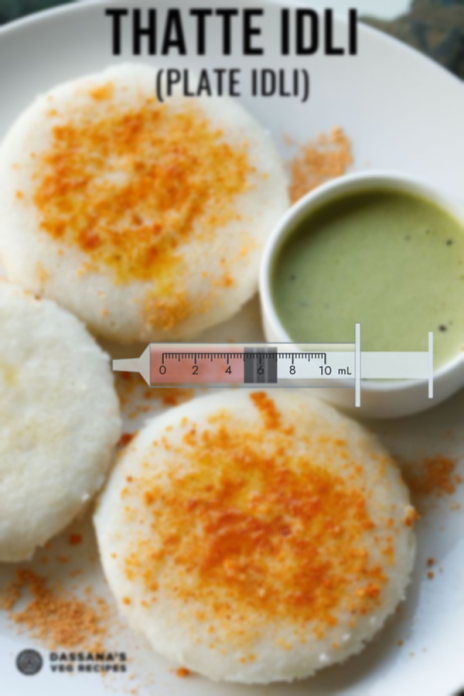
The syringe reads 5 mL
